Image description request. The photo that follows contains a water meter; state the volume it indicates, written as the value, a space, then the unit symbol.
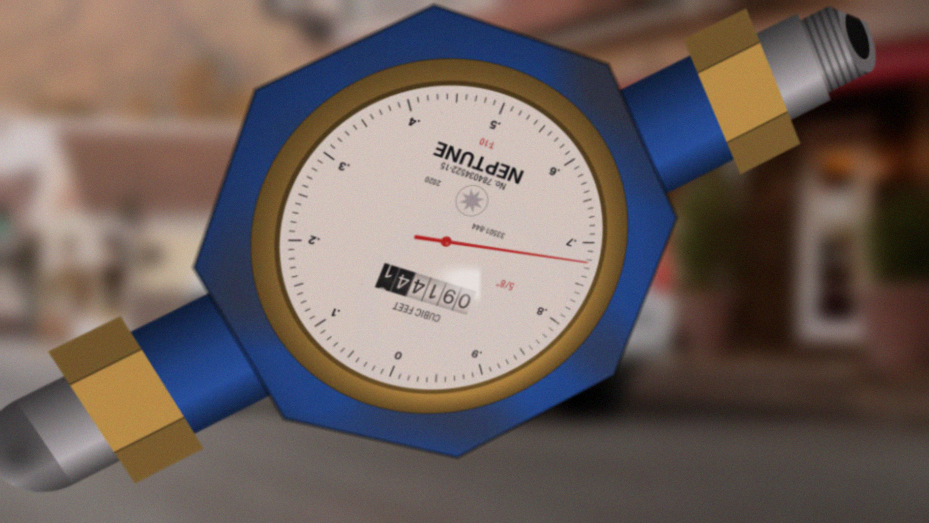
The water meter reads 91440.72 ft³
